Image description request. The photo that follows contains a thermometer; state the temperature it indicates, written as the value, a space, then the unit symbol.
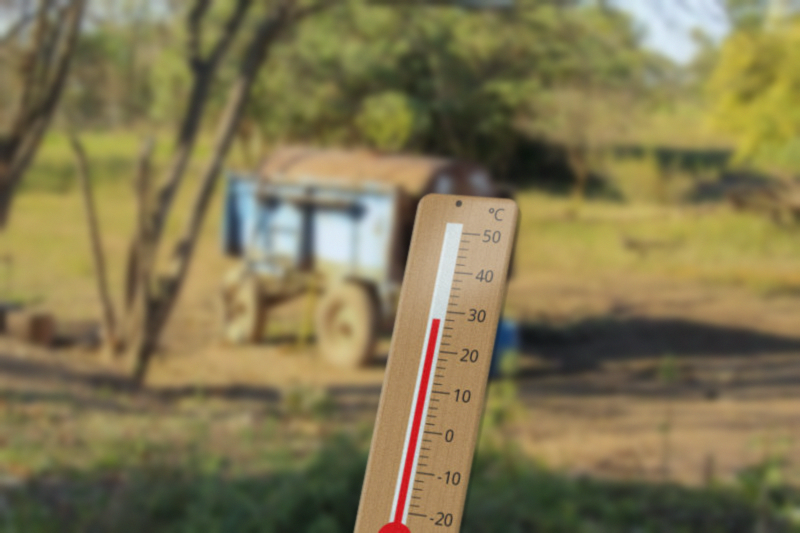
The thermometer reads 28 °C
